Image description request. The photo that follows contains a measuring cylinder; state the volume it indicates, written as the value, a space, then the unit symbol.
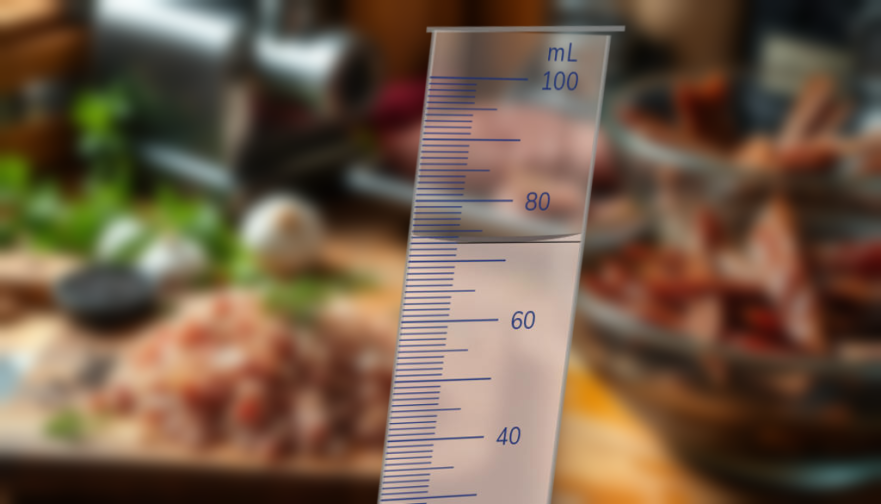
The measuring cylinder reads 73 mL
